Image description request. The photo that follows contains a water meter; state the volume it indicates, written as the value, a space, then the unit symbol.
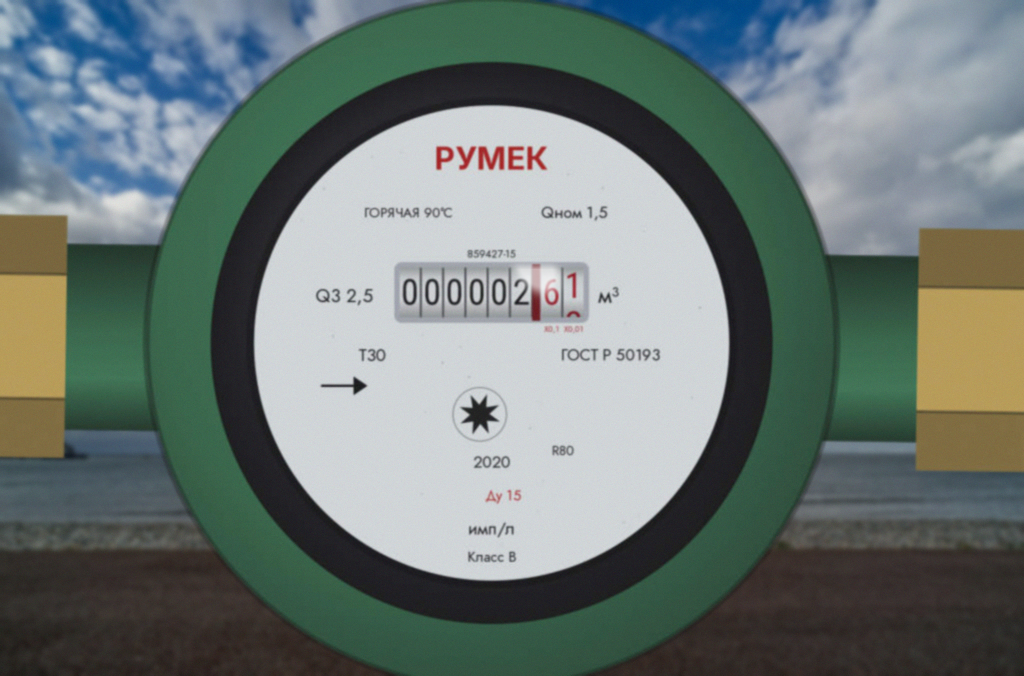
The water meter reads 2.61 m³
